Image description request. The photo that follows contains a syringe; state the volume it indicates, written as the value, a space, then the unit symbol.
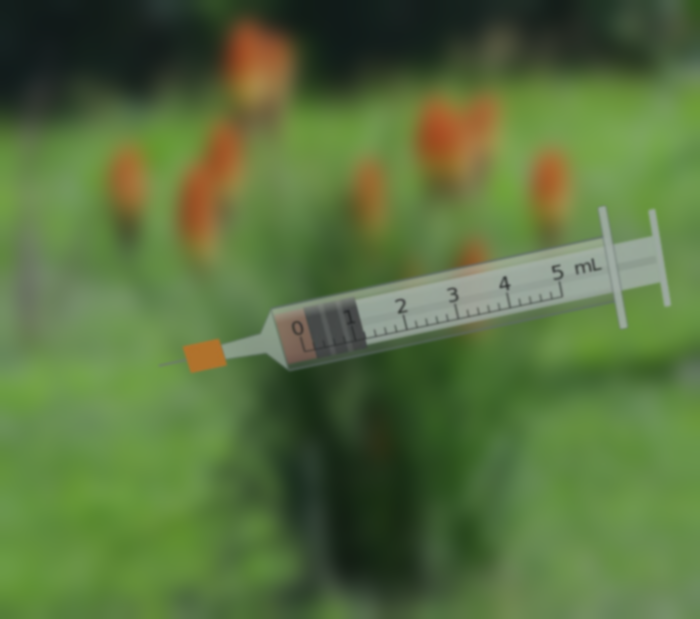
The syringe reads 0.2 mL
